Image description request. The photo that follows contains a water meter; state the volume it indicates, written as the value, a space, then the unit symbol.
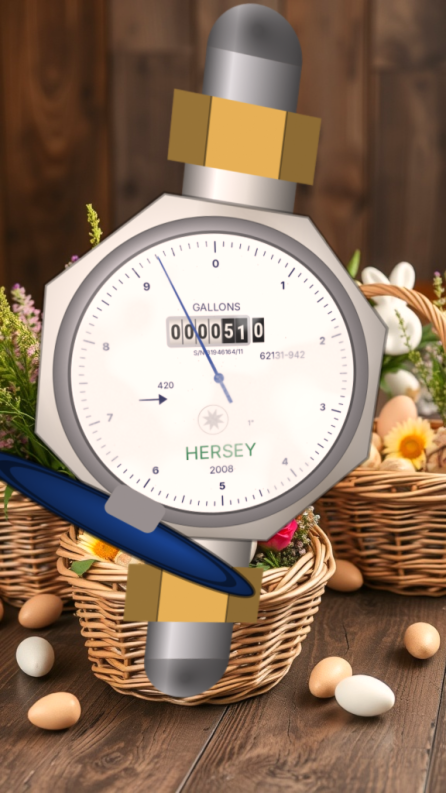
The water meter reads 509.3 gal
